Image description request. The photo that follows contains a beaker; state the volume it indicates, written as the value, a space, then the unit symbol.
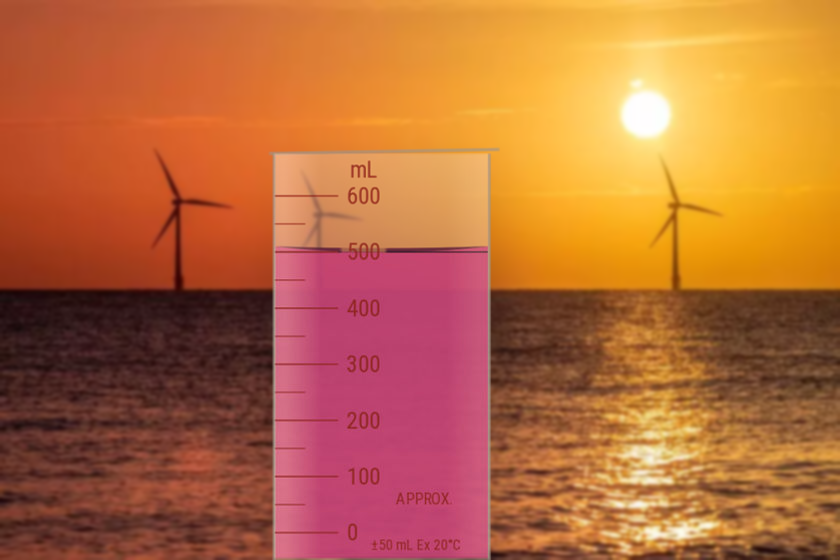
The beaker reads 500 mL
